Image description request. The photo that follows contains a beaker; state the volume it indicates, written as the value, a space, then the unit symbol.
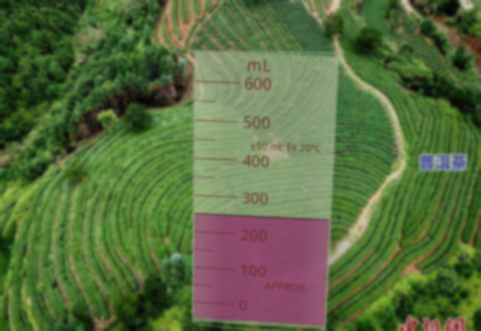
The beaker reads 250 mL
